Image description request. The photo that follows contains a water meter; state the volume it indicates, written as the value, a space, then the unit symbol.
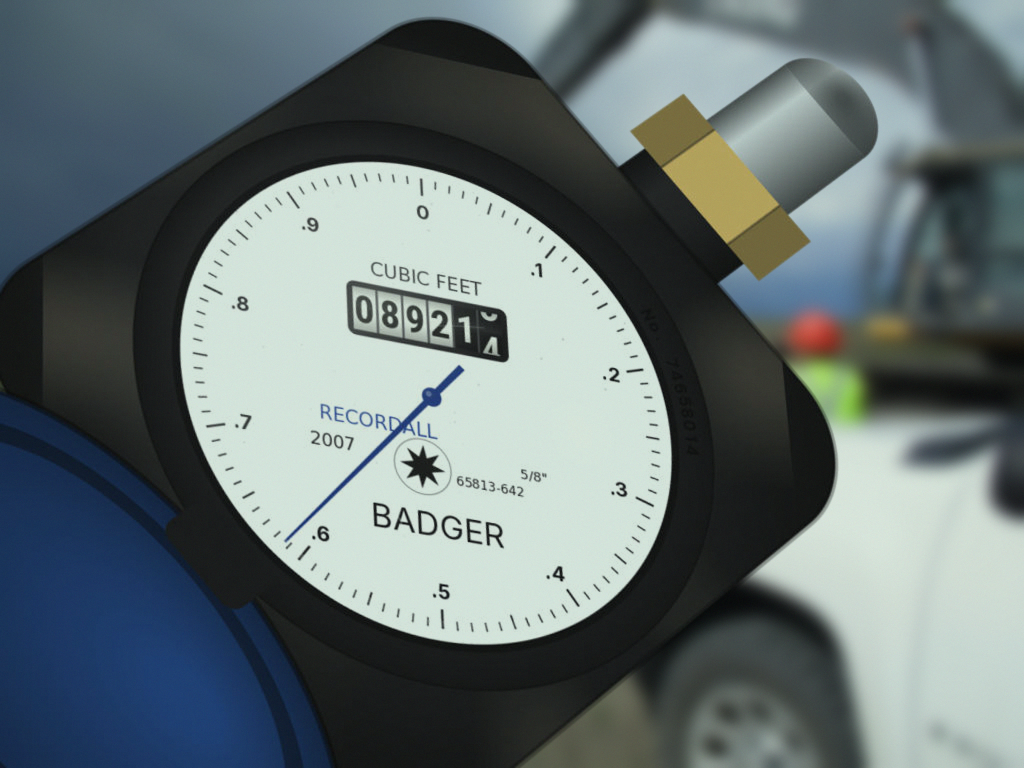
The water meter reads 89213.61 ft³
